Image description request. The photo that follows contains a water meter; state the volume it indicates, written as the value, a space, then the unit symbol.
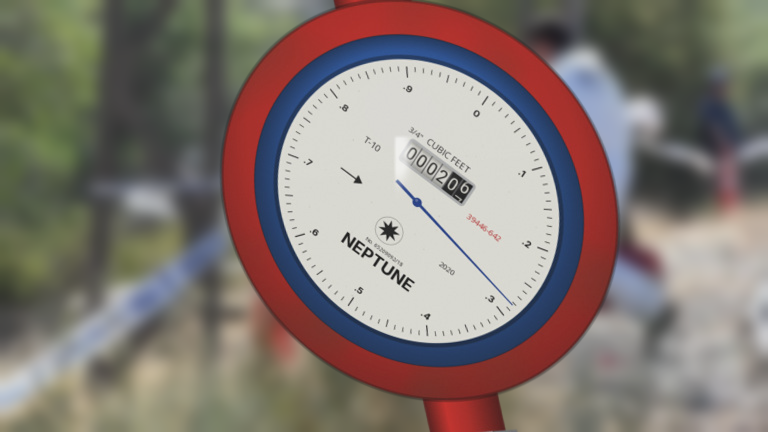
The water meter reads 206.28 ft³
